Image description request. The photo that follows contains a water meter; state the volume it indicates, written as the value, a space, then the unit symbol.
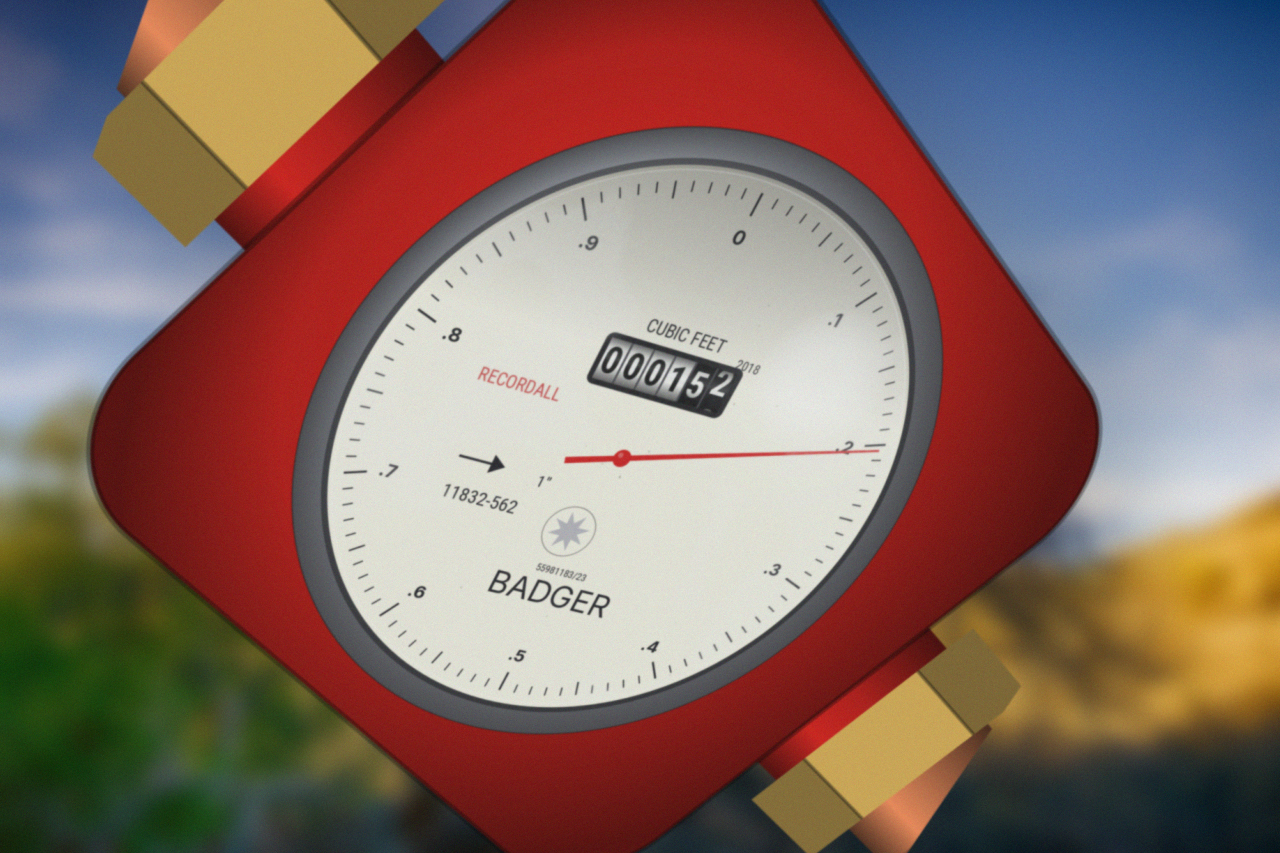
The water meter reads 152.20 ft³
